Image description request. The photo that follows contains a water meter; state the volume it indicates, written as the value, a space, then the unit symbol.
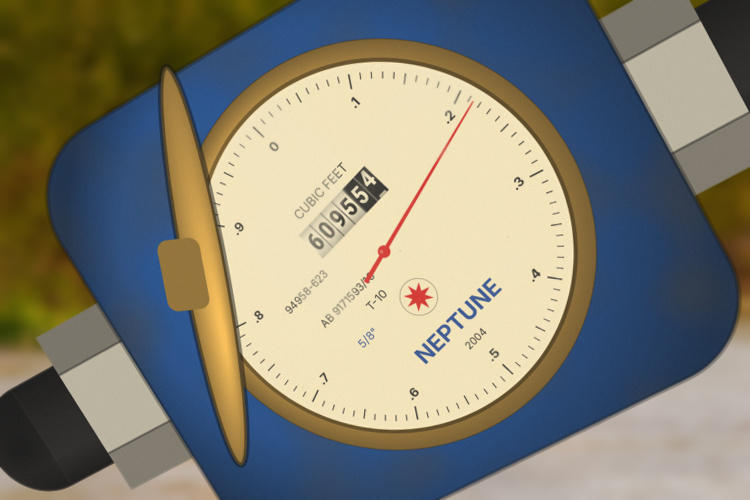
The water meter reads 609554.21 ft³
